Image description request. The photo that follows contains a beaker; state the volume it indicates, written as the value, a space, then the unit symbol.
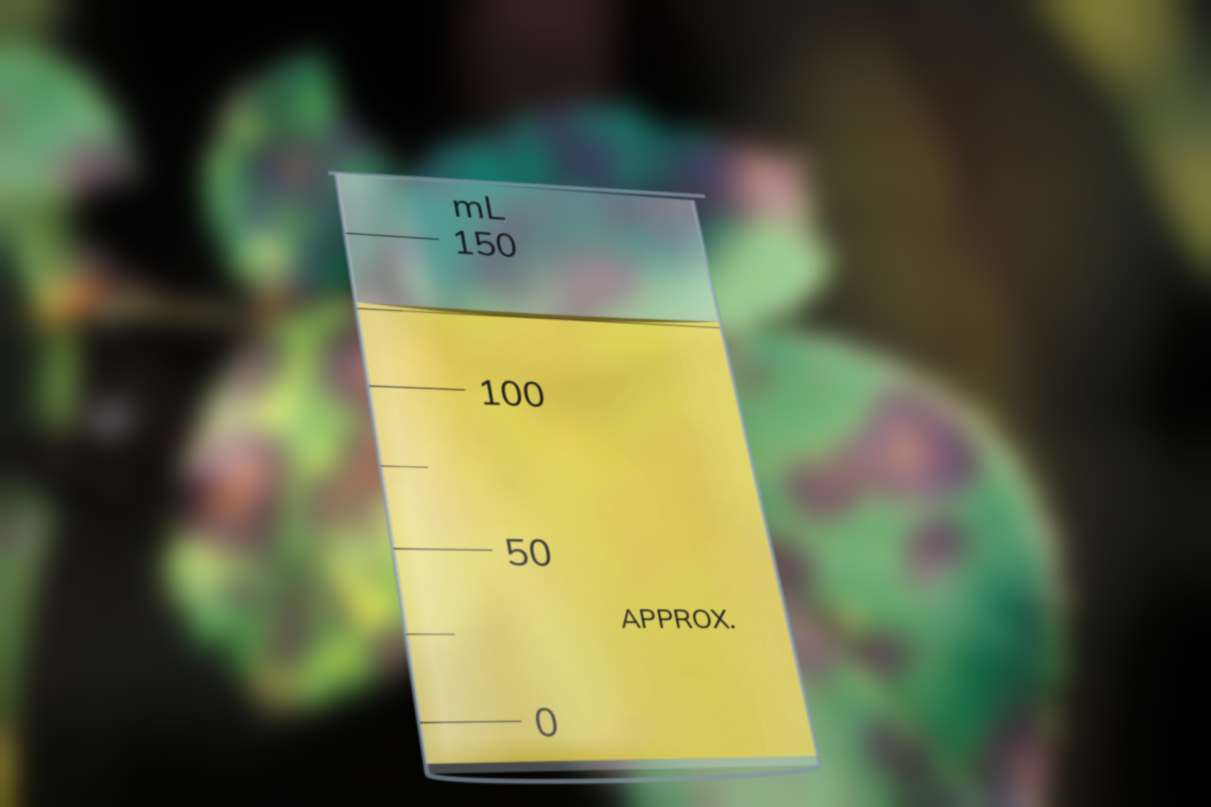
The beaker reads 125 mL
